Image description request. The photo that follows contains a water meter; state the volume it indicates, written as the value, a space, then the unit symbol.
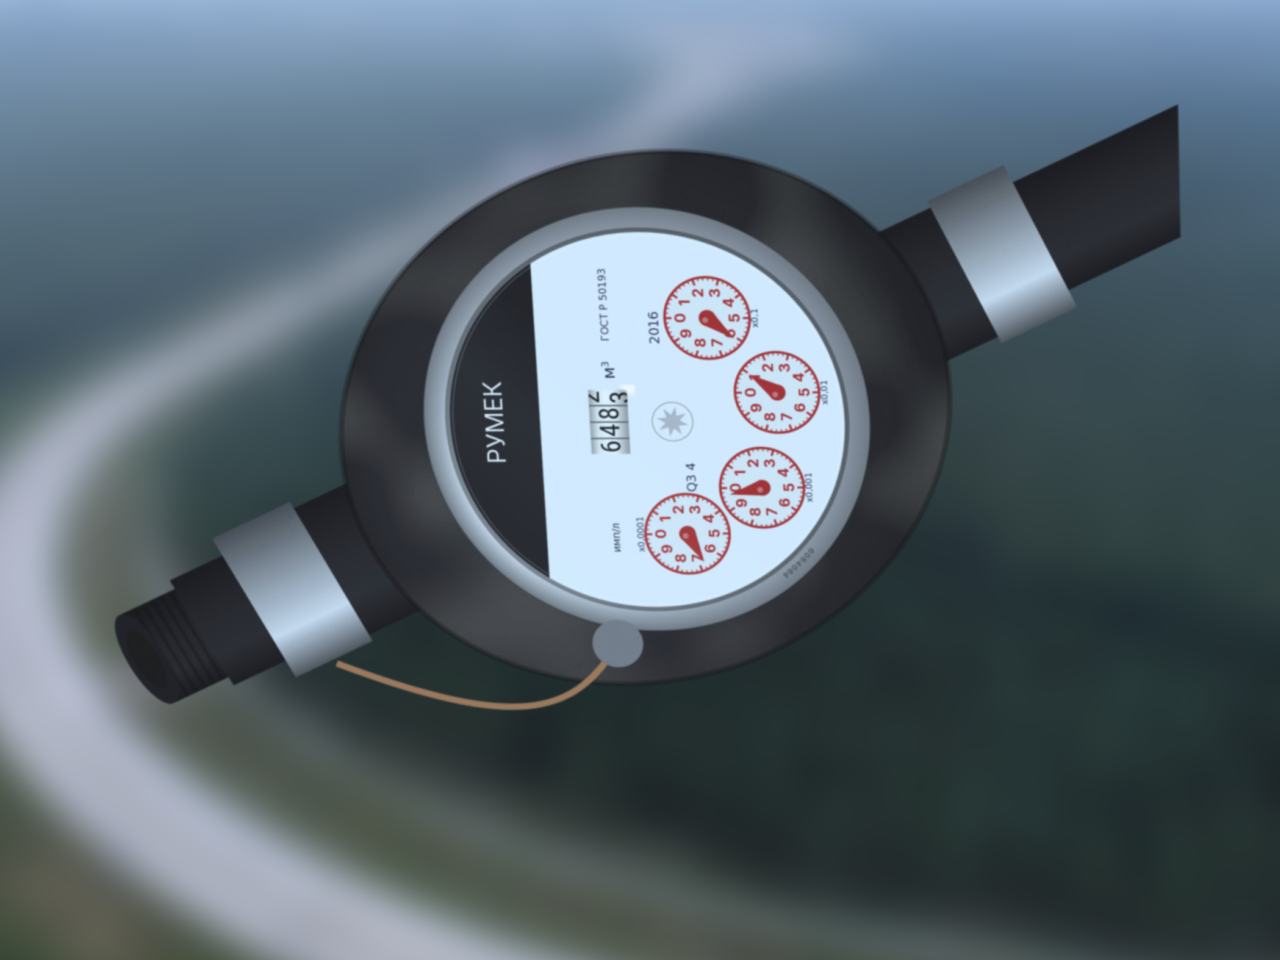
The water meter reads 6482.6096 m³
